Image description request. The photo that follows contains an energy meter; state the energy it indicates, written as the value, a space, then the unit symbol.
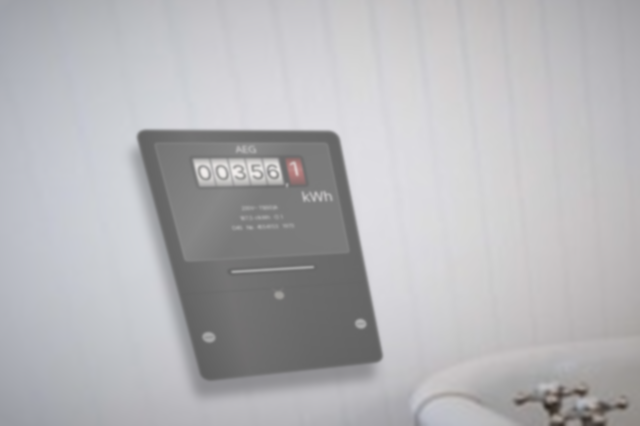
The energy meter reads 356.1 kWh
